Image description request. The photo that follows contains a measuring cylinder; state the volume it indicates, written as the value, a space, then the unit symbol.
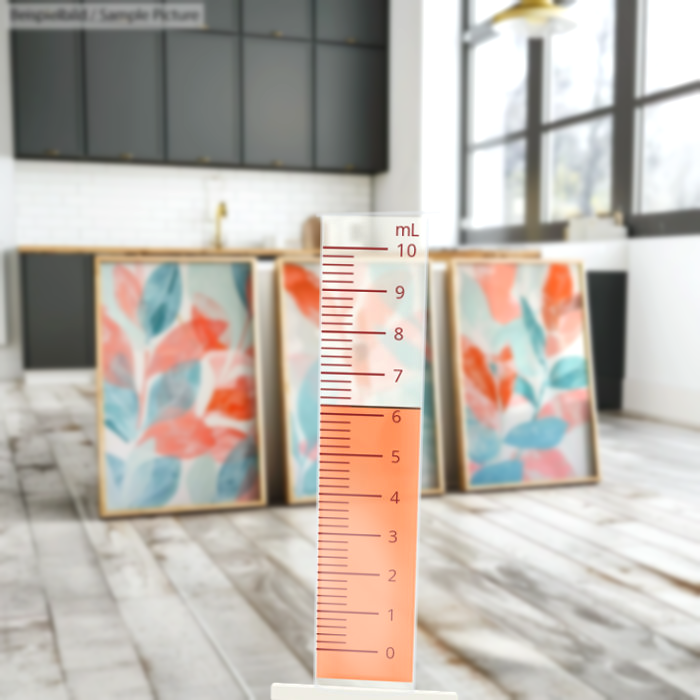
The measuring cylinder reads 6.2 mL
